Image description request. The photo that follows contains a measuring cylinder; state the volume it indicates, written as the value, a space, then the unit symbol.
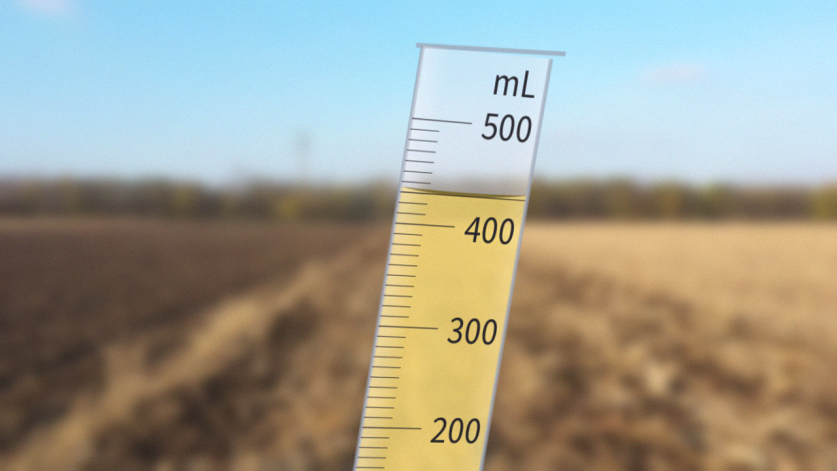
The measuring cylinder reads 430 mL
